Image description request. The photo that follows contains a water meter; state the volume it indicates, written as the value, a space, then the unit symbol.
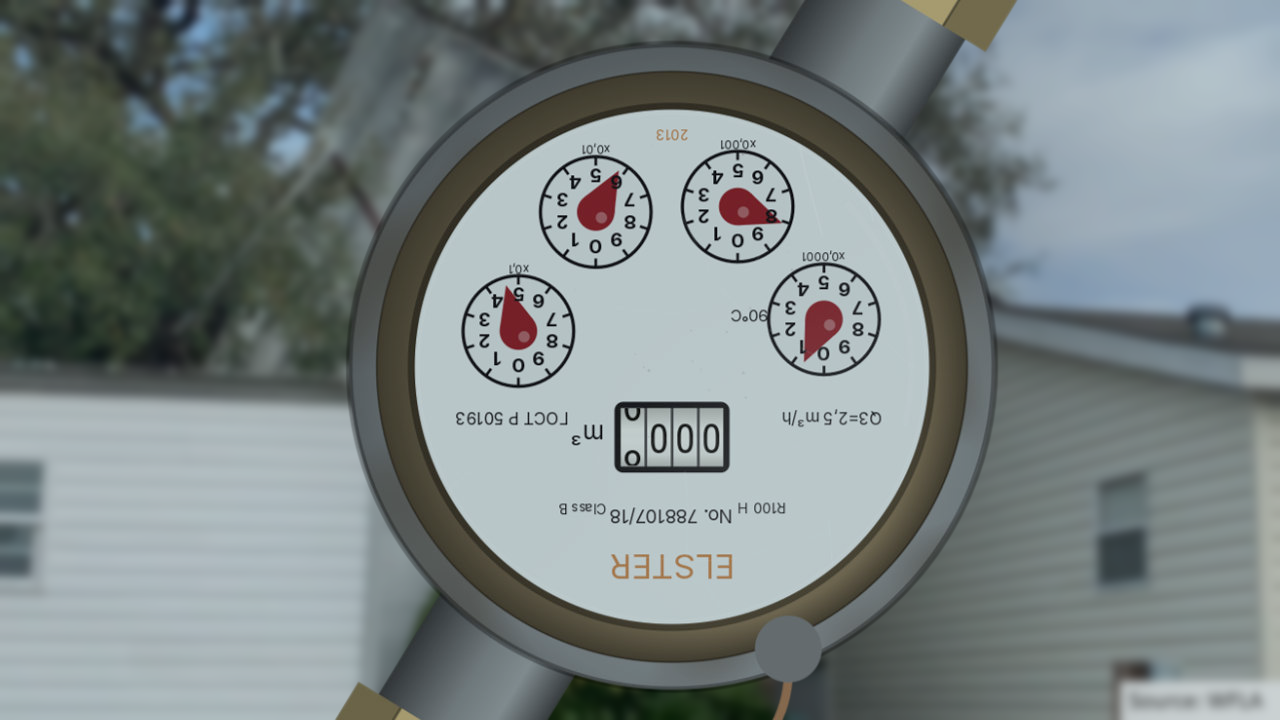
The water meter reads 8.4580 m³
